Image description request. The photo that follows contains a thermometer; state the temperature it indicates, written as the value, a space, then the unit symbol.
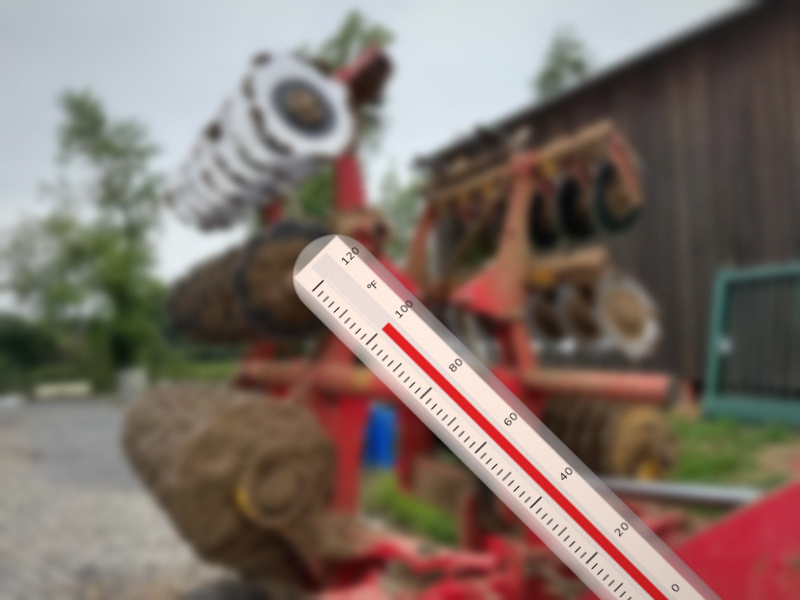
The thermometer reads 100 °F
